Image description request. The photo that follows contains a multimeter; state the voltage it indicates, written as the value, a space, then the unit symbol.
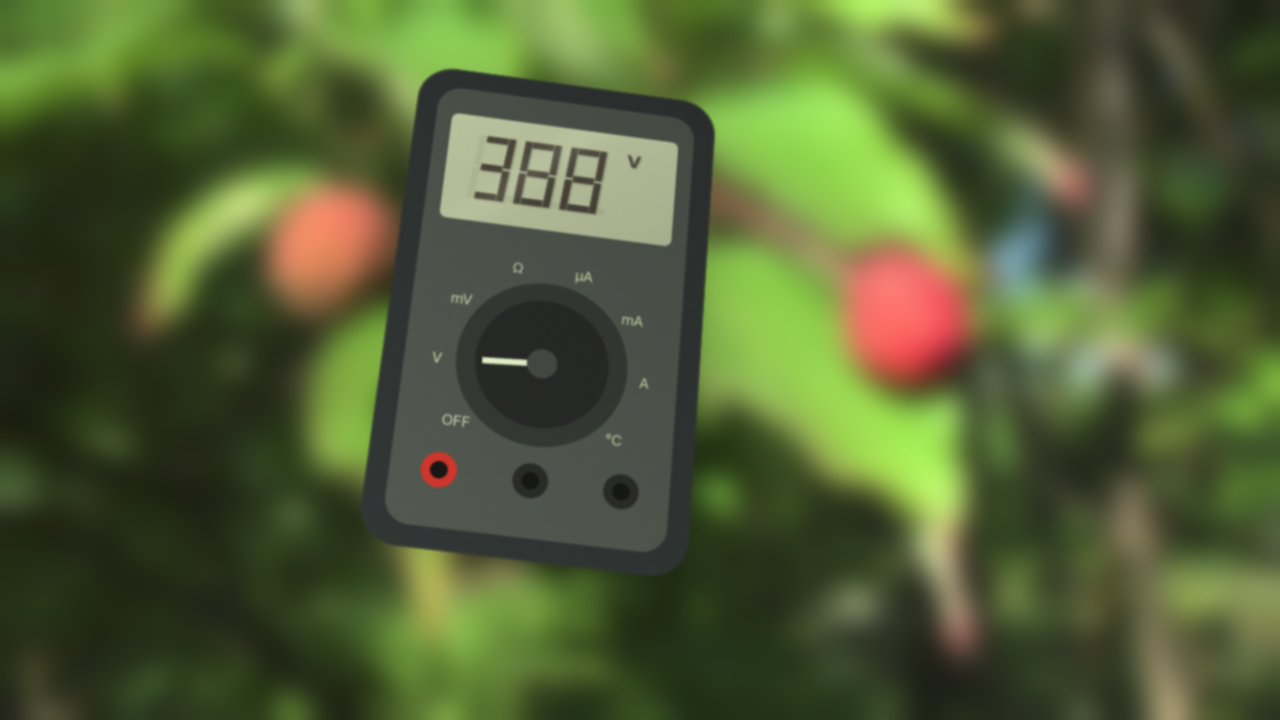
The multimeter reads 388 V
